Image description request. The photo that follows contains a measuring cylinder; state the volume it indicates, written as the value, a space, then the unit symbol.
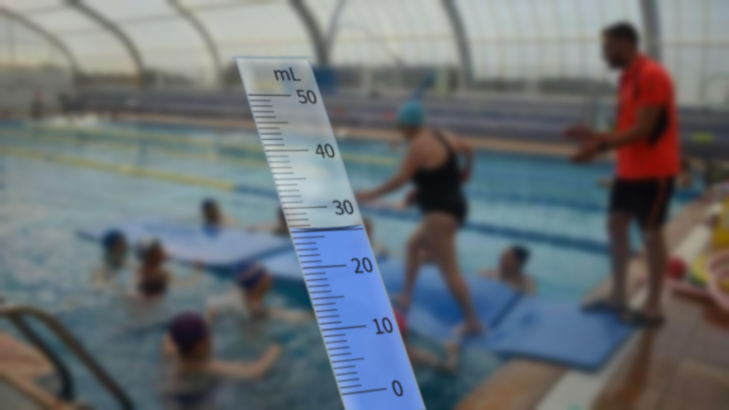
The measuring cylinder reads 26 mL
